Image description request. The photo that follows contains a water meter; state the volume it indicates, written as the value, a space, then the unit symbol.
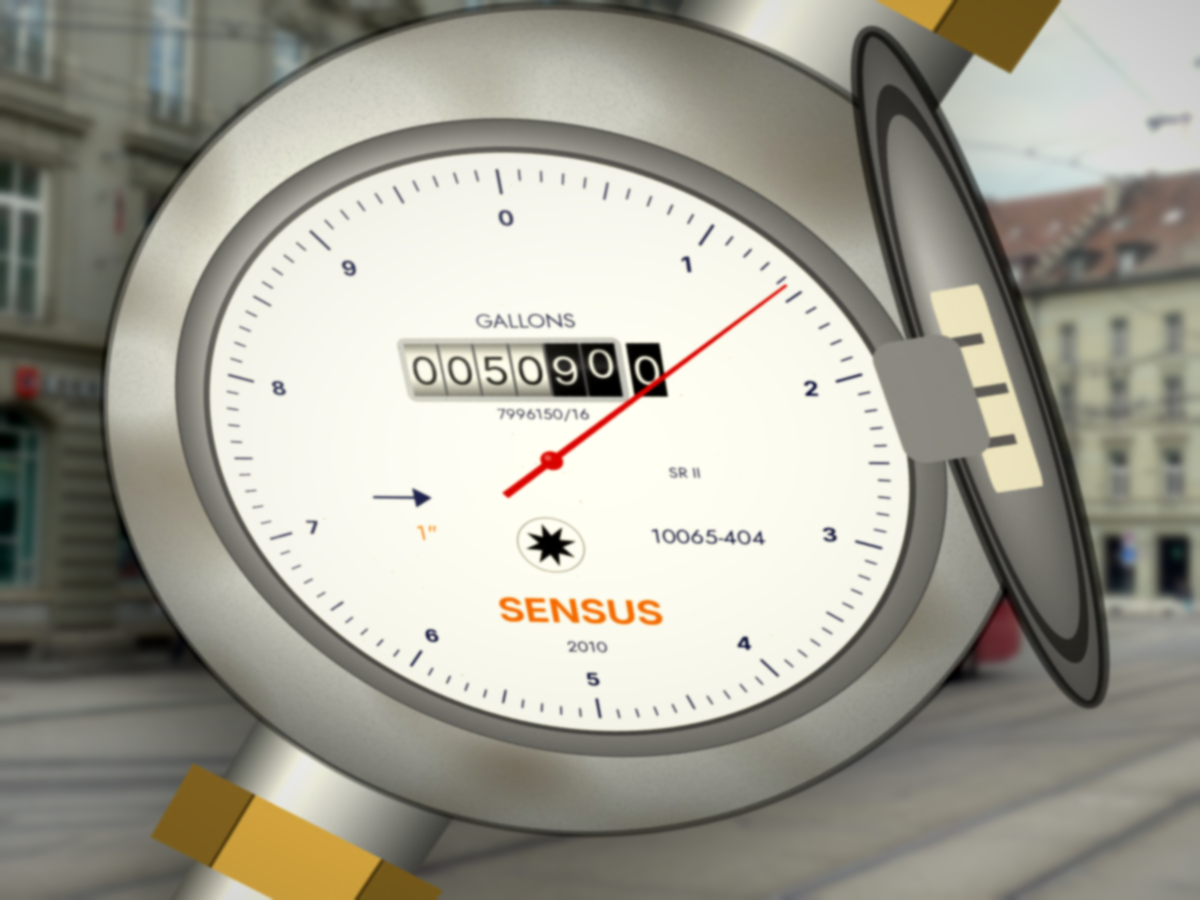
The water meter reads 50901.4 gal
